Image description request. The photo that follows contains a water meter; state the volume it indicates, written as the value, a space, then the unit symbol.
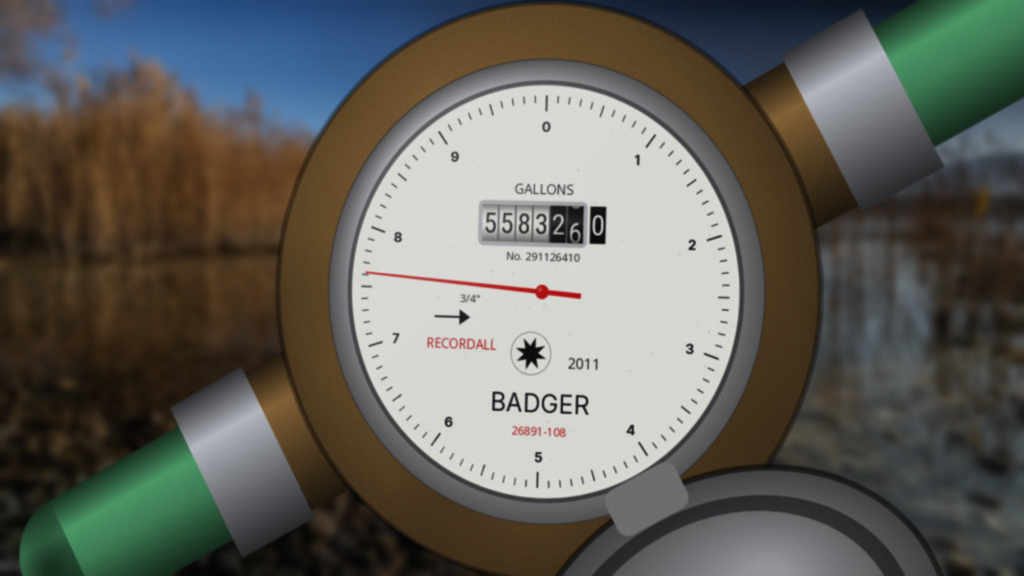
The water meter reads 5583257.6 gal
